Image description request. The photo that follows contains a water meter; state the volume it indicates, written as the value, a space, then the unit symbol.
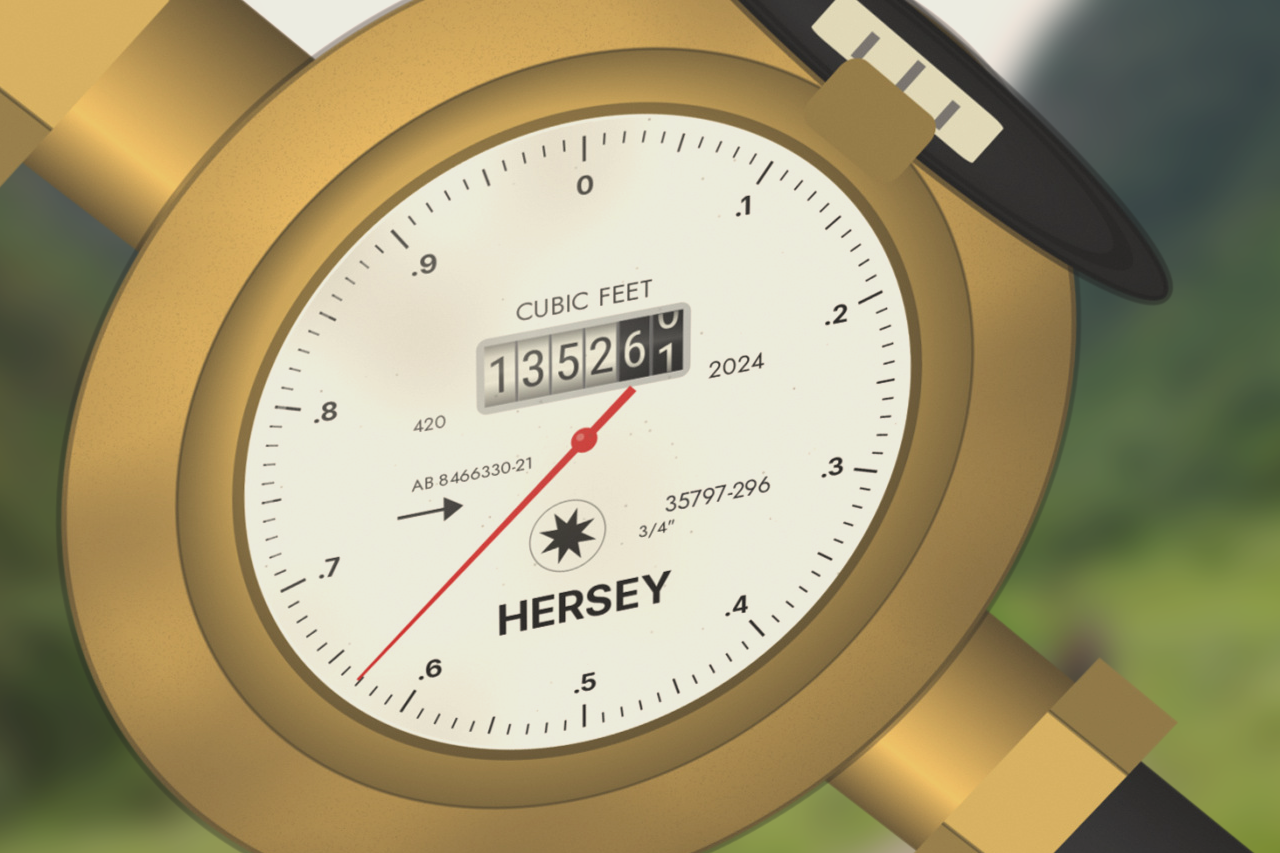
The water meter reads 135260.63 ft³
